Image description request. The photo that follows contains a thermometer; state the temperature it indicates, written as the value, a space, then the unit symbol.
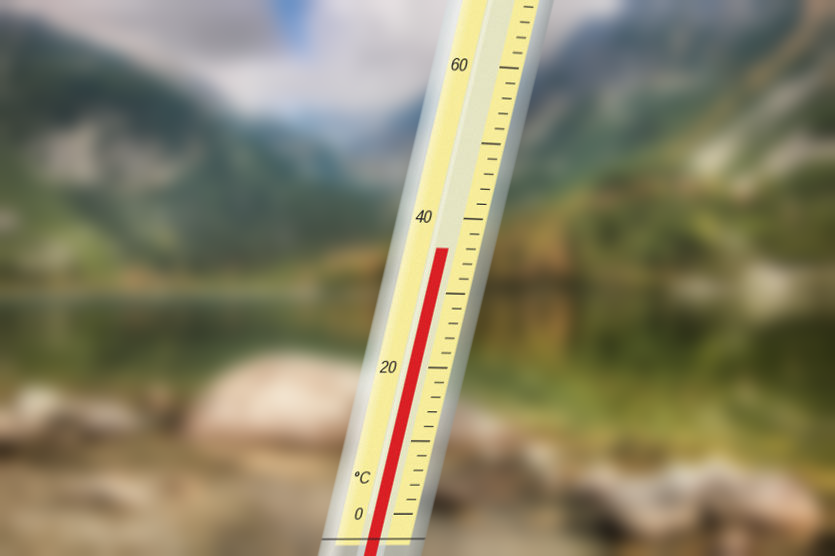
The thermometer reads 36 °C
